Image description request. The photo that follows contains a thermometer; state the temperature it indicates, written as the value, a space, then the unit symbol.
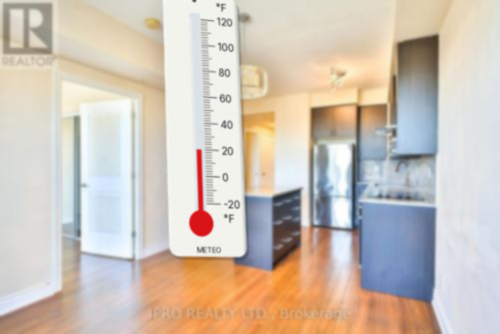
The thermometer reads 20 °F
